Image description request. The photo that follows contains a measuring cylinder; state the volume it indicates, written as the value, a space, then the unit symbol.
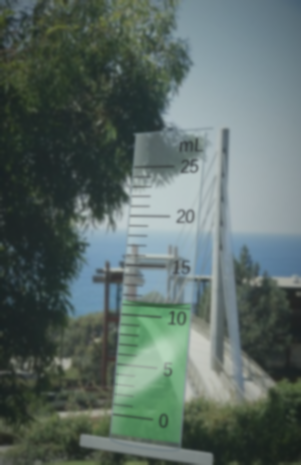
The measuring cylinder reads 11 mL
